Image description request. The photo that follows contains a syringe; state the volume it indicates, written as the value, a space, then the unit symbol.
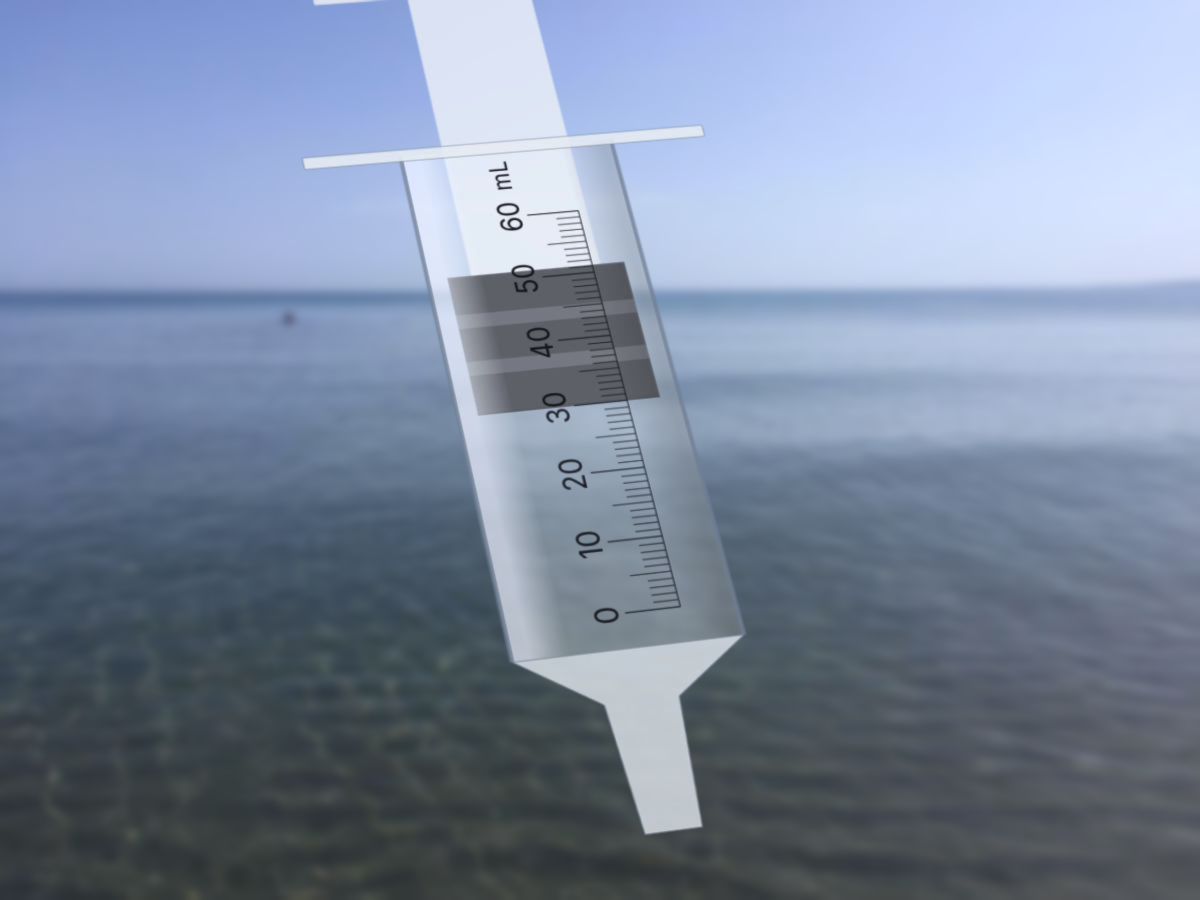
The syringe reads 30 mL
